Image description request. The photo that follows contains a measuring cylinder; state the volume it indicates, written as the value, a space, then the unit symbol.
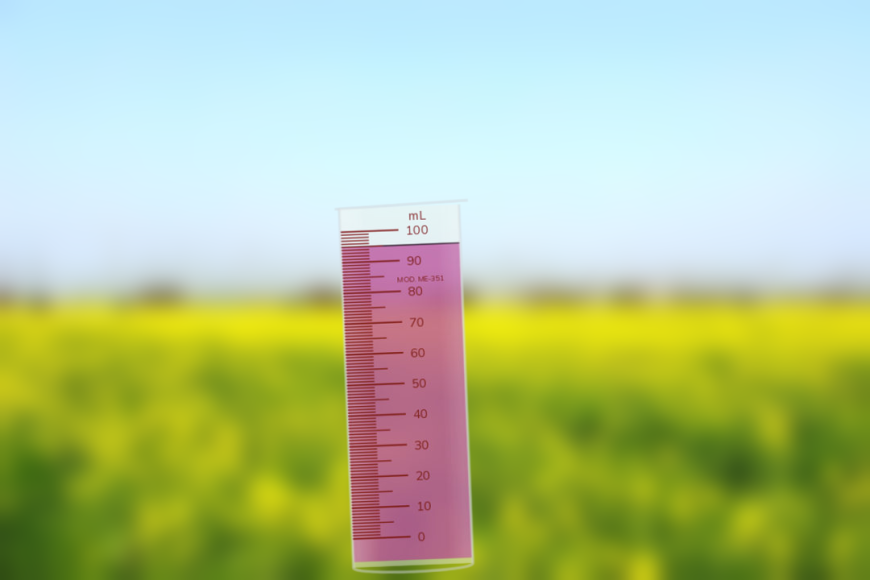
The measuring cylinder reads 95 mL
